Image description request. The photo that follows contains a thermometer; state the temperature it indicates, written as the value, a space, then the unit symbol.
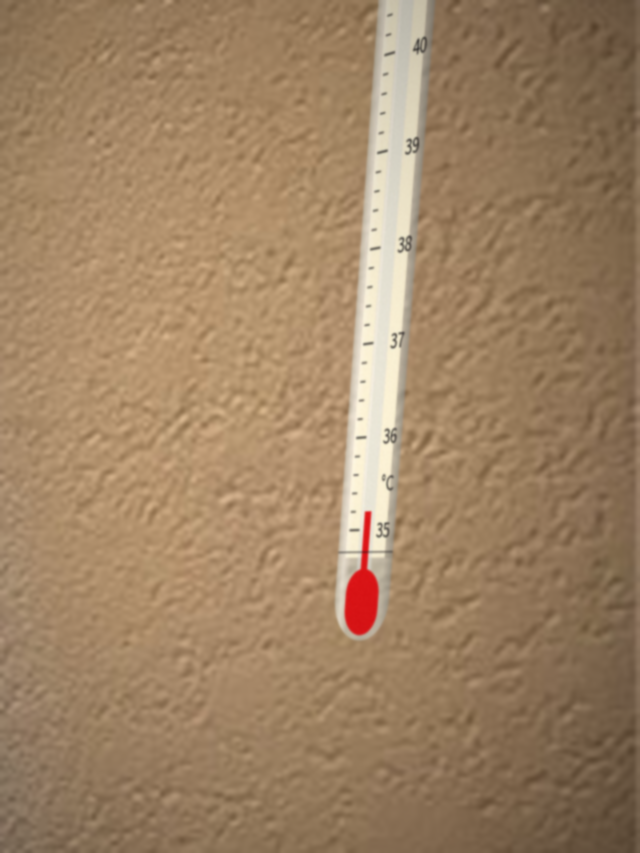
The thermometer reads 35.2 °C
